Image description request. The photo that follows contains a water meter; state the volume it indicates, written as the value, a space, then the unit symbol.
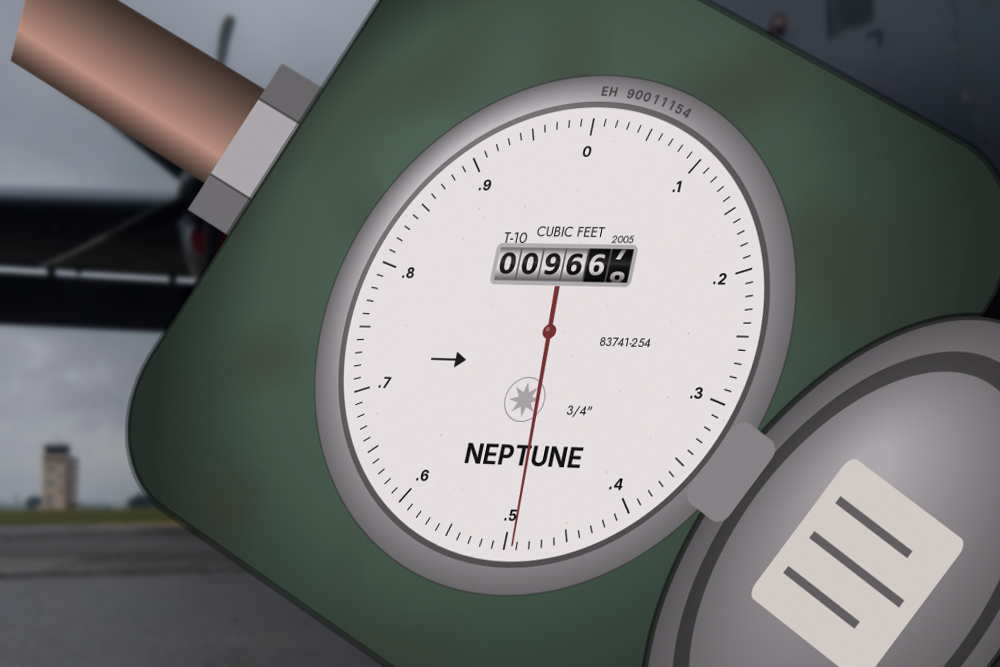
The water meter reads 9667.49 ft³
